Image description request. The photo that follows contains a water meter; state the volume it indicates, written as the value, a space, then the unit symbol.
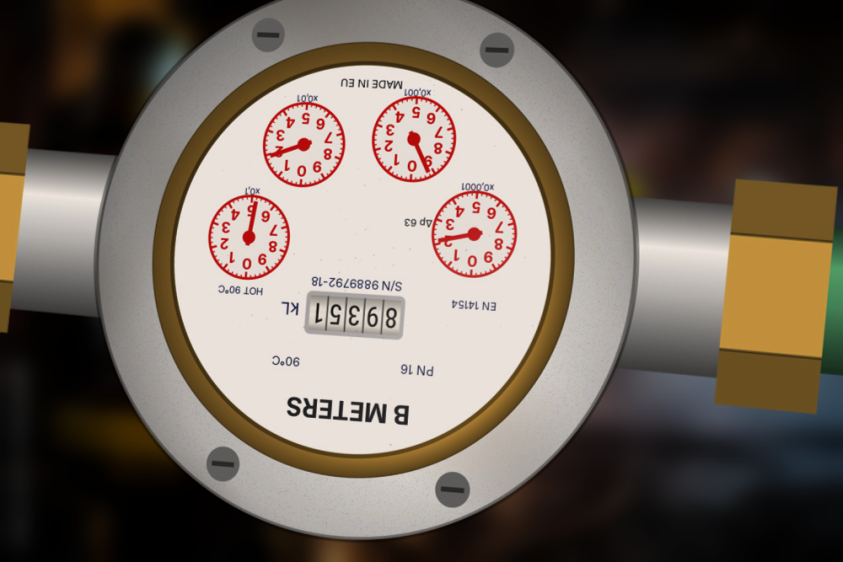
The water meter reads 89351.5192 kL
